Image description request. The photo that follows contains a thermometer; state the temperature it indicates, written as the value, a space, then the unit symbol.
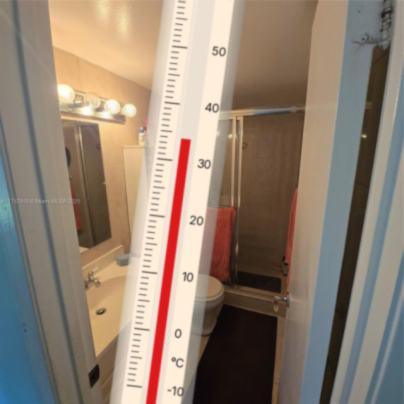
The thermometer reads 34 °C
